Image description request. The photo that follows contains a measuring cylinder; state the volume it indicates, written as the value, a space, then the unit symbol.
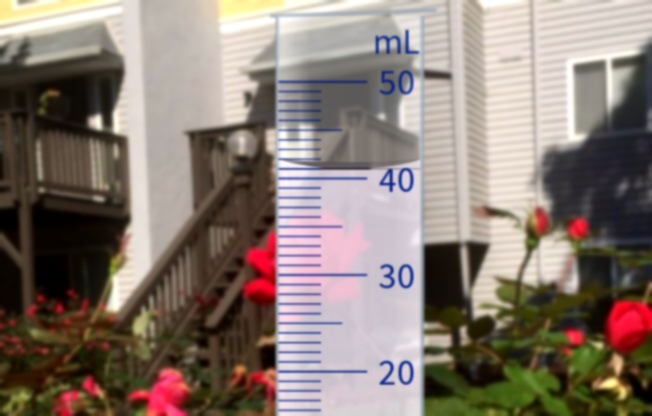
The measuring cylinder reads 41 mL
